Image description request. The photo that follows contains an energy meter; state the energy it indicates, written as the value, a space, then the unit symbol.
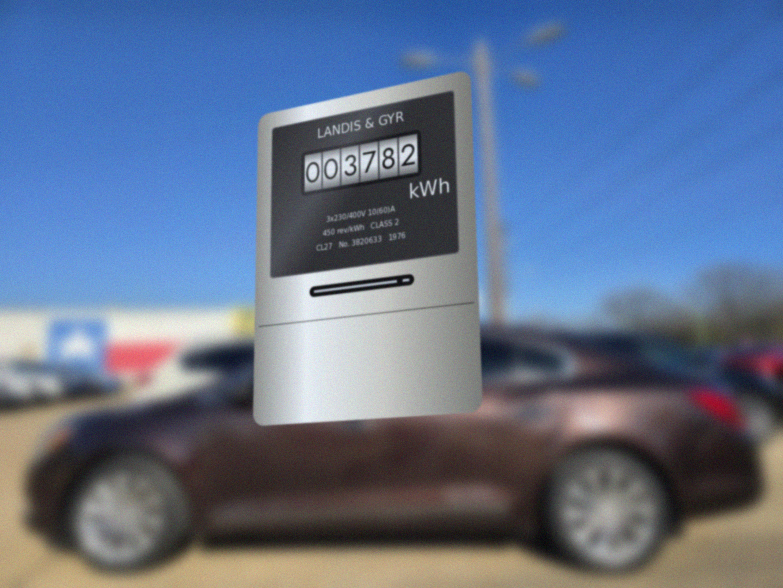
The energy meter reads 3782 kWh
